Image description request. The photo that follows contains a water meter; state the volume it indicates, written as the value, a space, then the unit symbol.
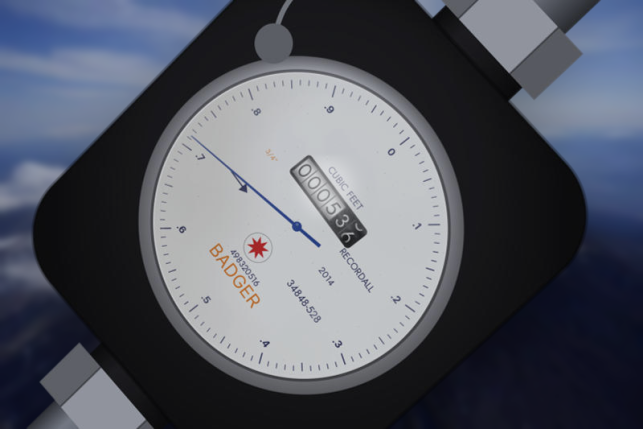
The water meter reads 535.71 ft³
